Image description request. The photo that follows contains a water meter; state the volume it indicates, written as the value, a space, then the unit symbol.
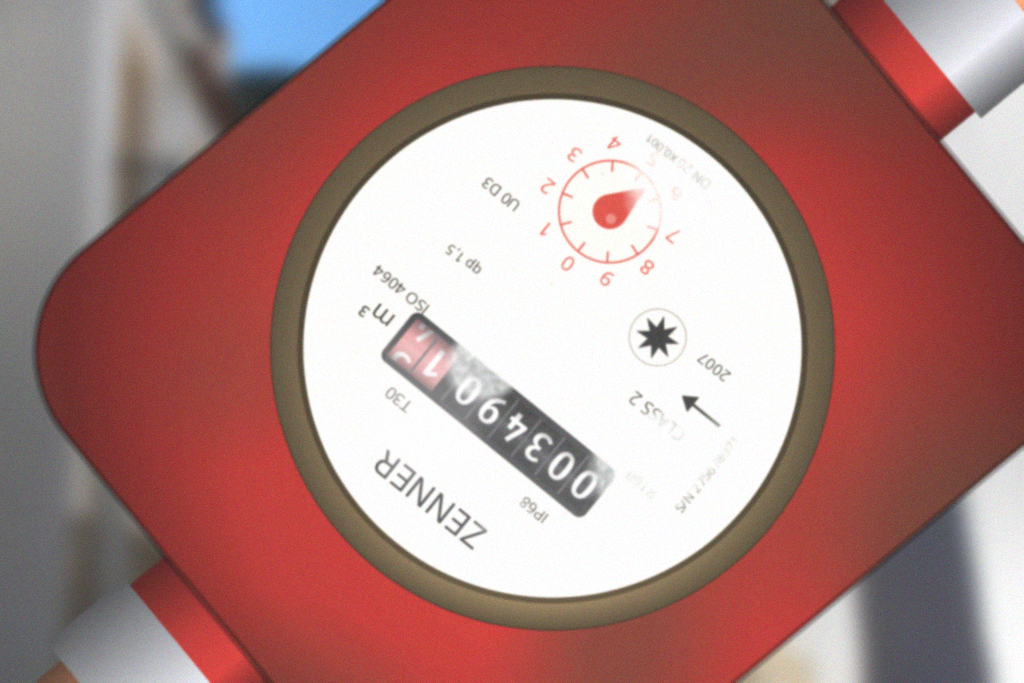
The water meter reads 3490.135 m³
